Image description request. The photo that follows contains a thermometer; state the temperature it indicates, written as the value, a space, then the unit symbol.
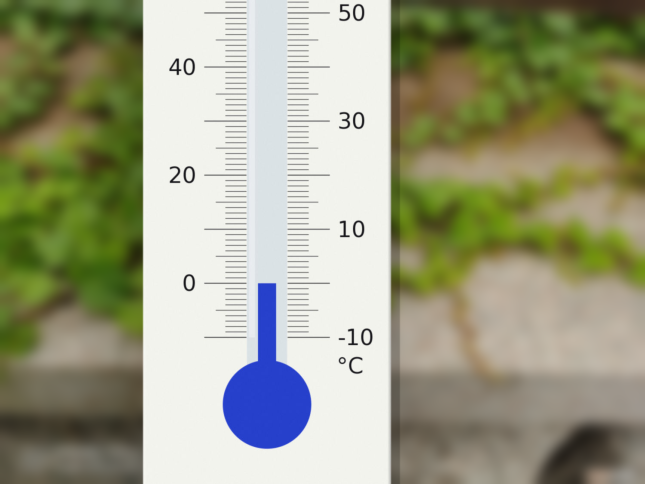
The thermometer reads 0 °C
